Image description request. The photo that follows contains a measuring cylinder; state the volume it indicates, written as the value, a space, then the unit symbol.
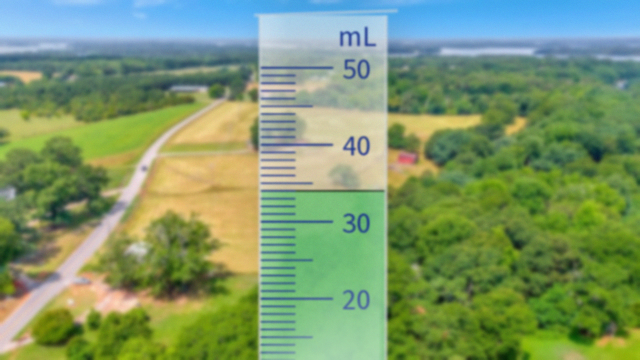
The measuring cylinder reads 34 mL
